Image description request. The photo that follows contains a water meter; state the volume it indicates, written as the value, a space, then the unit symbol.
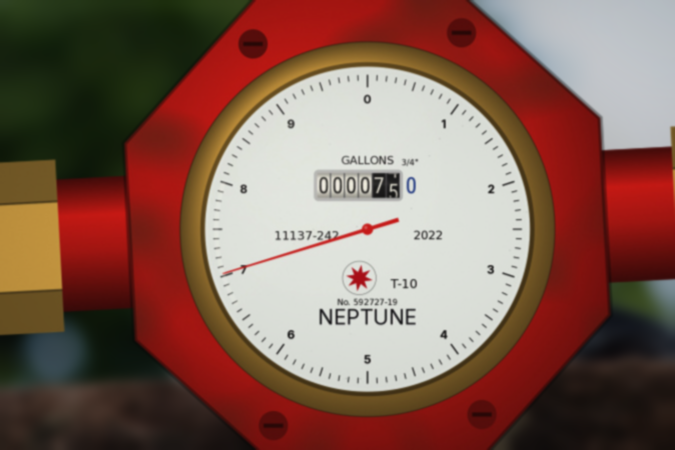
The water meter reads 747.0 gal
